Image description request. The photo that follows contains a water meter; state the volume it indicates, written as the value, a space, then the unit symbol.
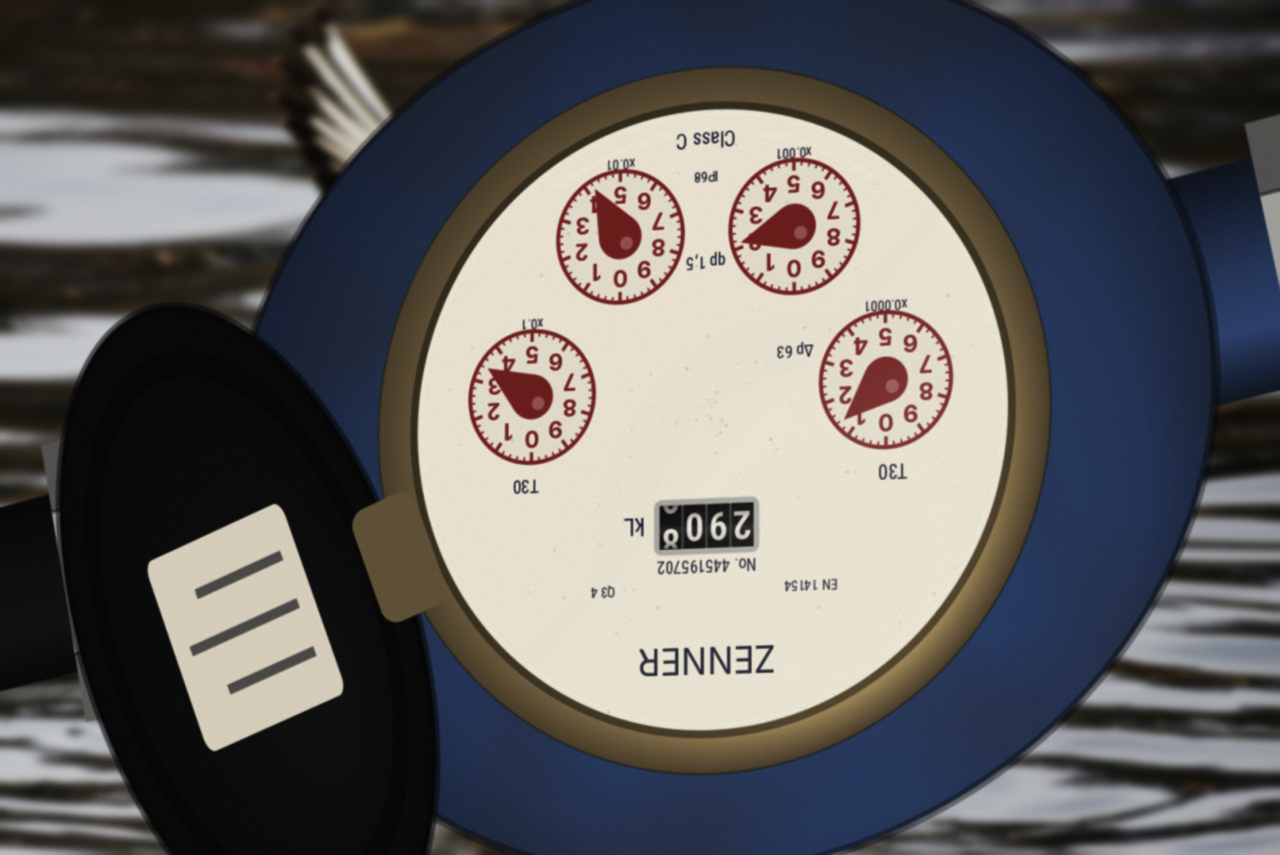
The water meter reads 2908.3421 kL
